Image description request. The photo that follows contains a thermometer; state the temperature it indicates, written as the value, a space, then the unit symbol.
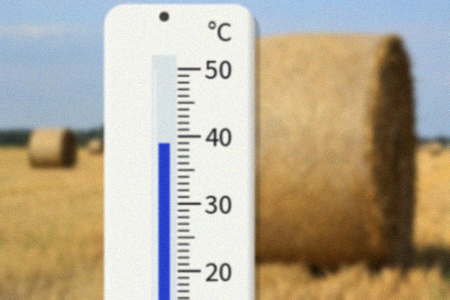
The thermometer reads 39 °C
